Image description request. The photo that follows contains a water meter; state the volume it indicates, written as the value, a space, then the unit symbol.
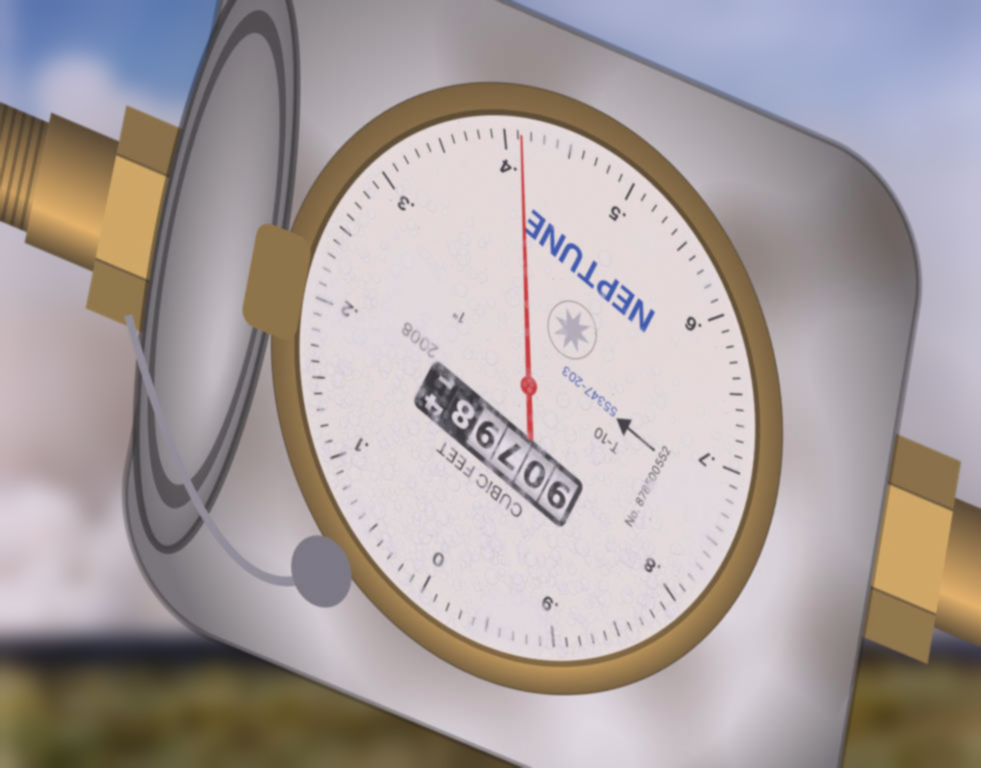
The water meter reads 907984.41 ft³
